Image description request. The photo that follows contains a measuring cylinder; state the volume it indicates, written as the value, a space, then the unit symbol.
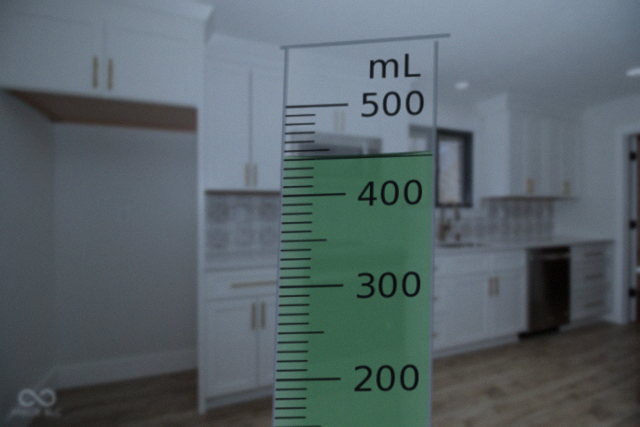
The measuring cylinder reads 440 mL
